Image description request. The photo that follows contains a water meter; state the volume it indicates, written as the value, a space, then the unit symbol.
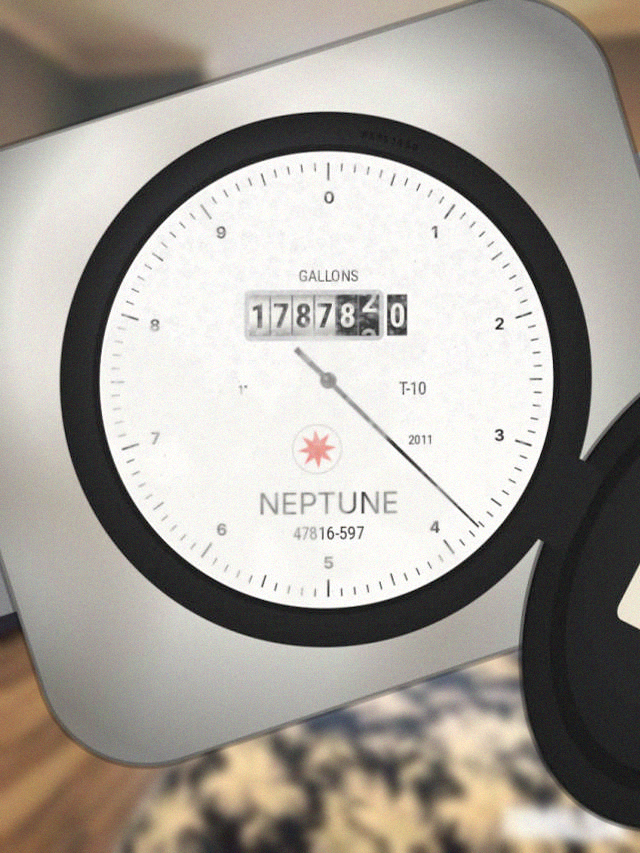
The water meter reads 1787823.7 gal
